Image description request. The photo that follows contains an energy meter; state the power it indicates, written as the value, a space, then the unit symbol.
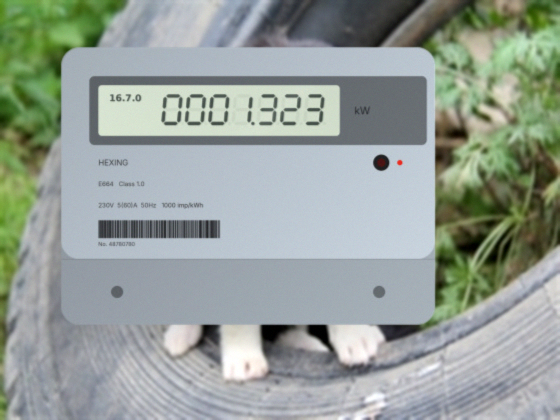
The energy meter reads 1.323 kW
